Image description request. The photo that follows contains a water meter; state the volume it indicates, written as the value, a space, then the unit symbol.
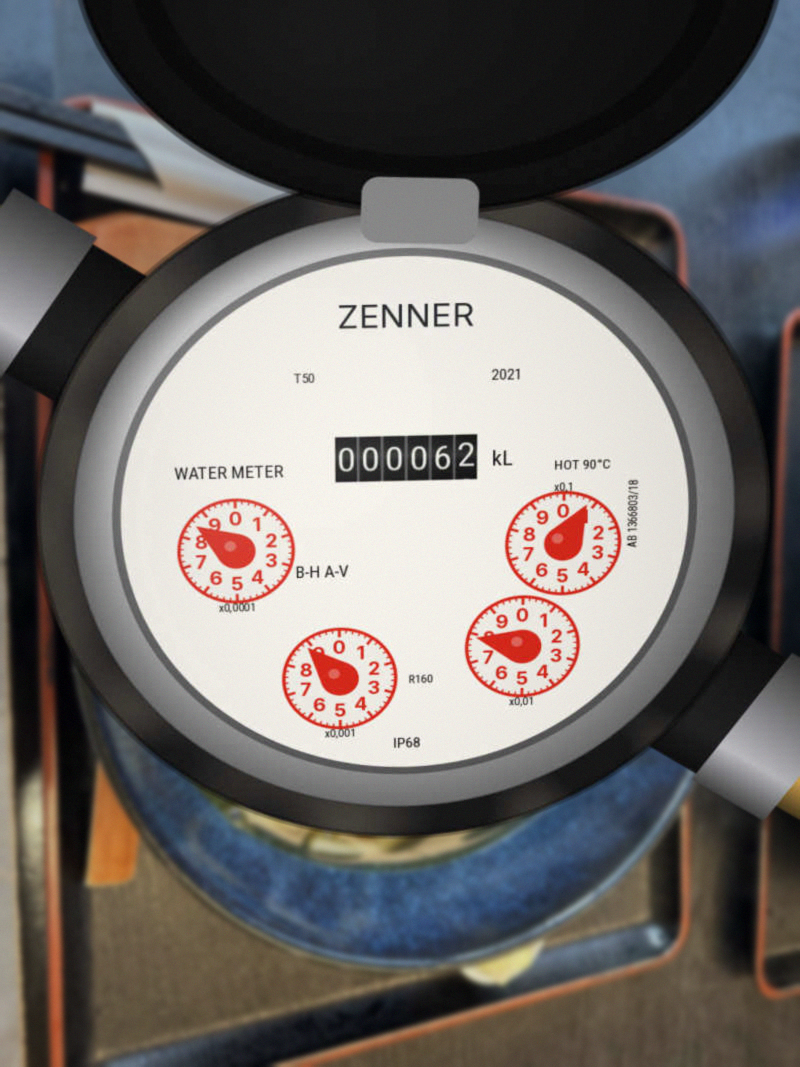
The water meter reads 62.0788 kL
